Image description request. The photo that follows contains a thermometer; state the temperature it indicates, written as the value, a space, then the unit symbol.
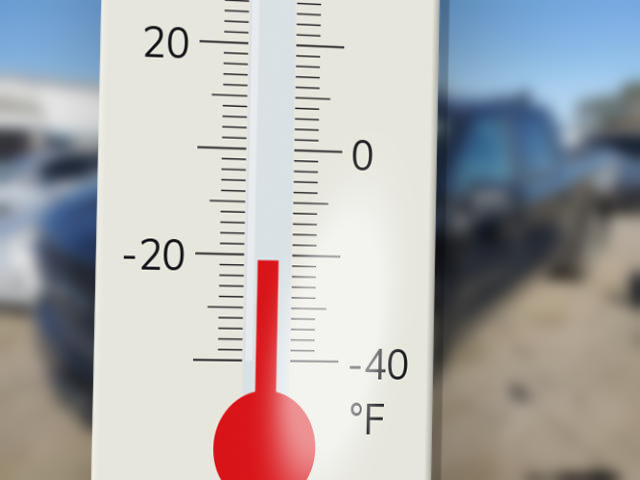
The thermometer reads -21 °F
